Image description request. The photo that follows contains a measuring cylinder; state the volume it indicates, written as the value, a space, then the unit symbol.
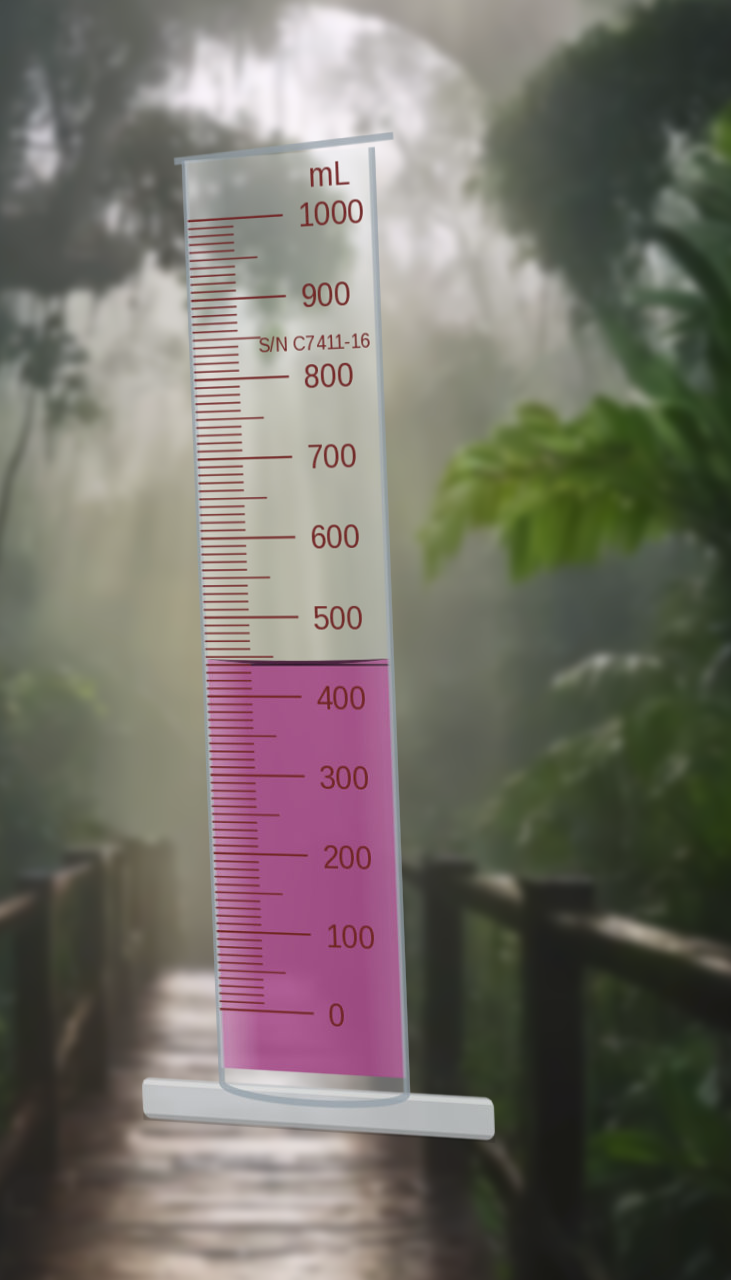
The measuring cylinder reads 440 mL
